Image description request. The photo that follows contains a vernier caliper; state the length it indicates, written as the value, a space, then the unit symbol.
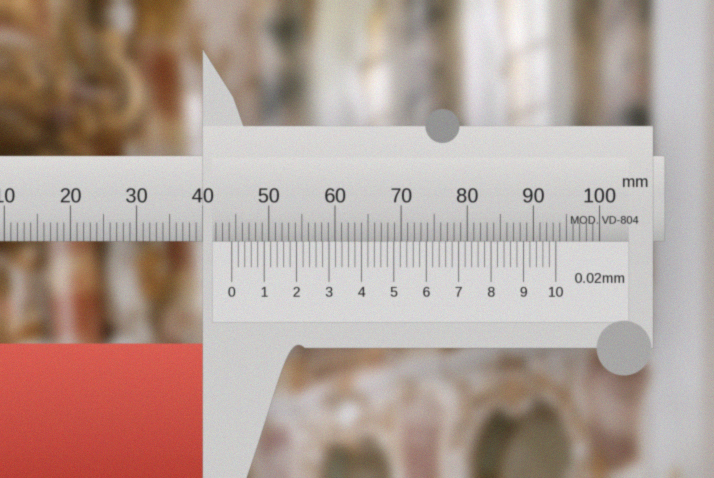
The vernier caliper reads 44.4 mm
